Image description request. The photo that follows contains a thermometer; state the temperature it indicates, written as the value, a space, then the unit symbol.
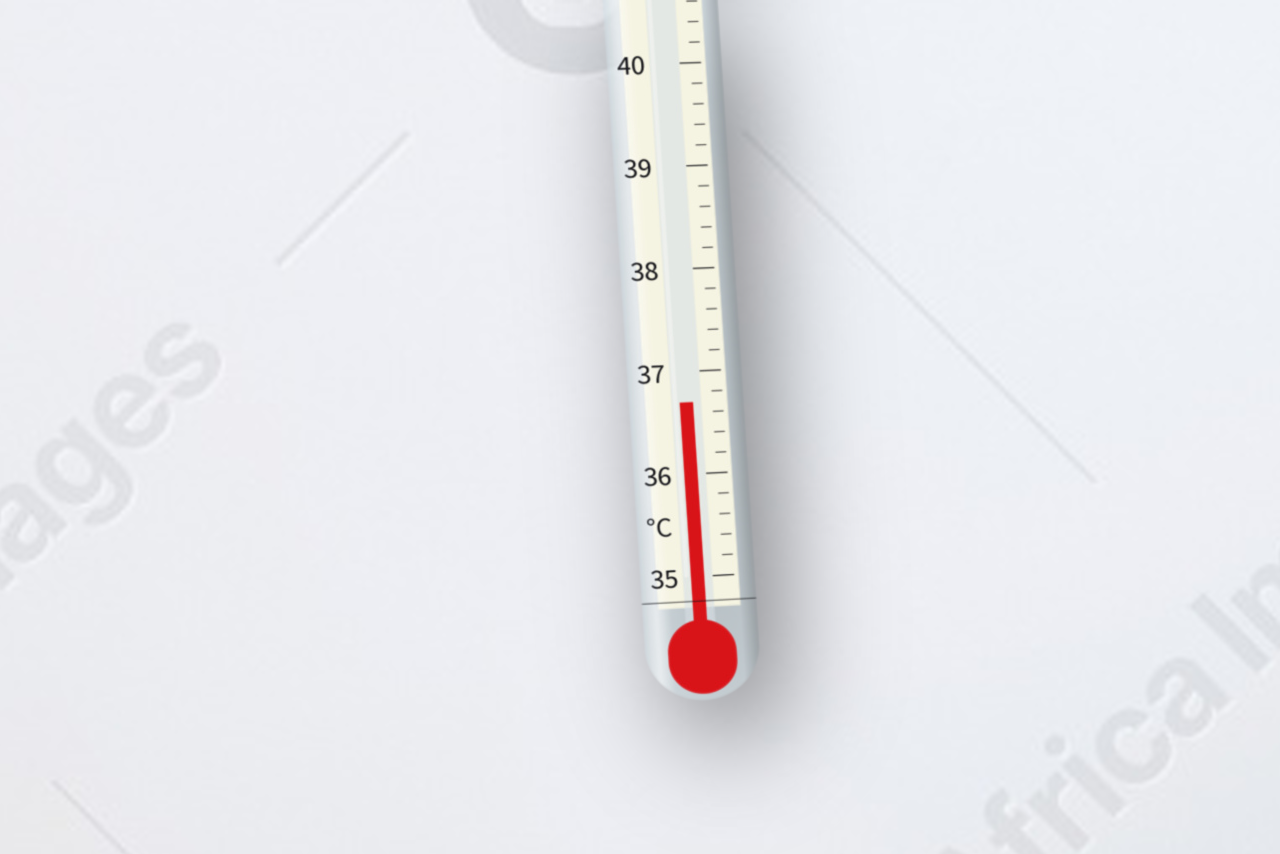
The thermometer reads 36.7 °C
